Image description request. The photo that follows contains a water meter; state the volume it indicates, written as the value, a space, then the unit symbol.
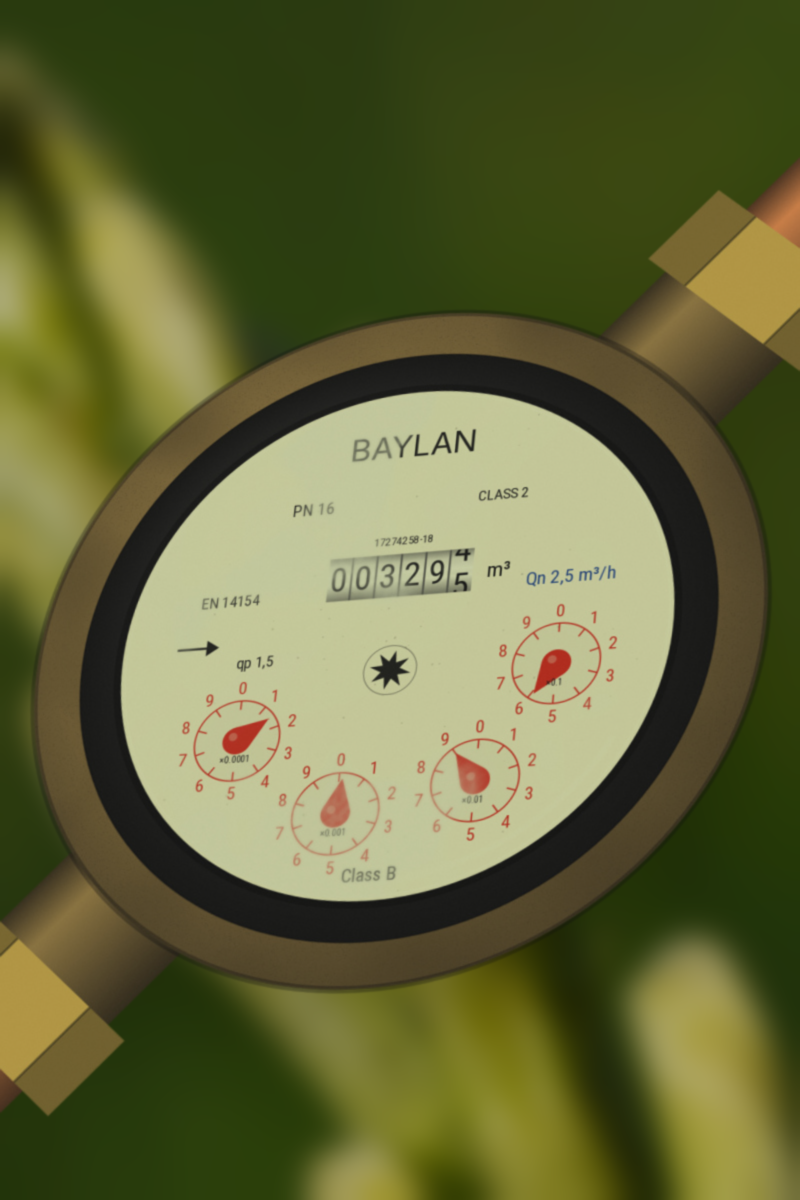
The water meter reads 3294.5901 m³
